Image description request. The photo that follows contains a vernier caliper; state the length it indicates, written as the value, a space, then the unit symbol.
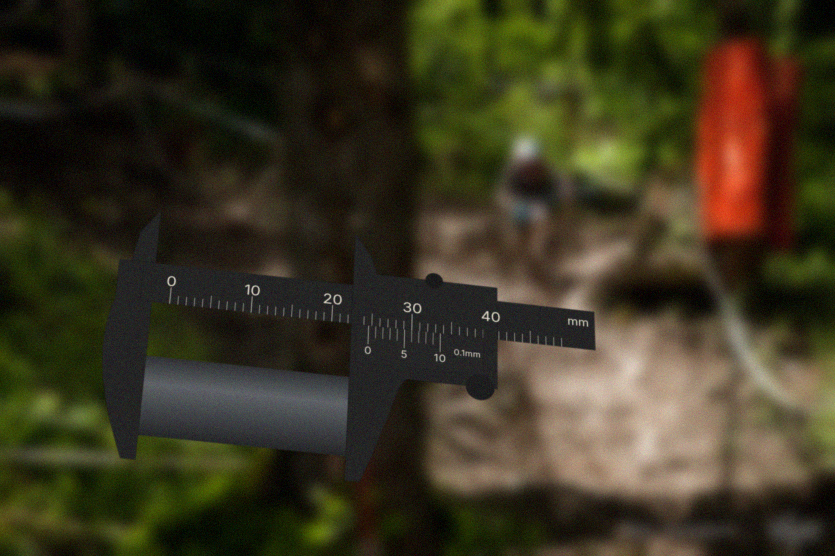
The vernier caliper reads 24.6 mm
